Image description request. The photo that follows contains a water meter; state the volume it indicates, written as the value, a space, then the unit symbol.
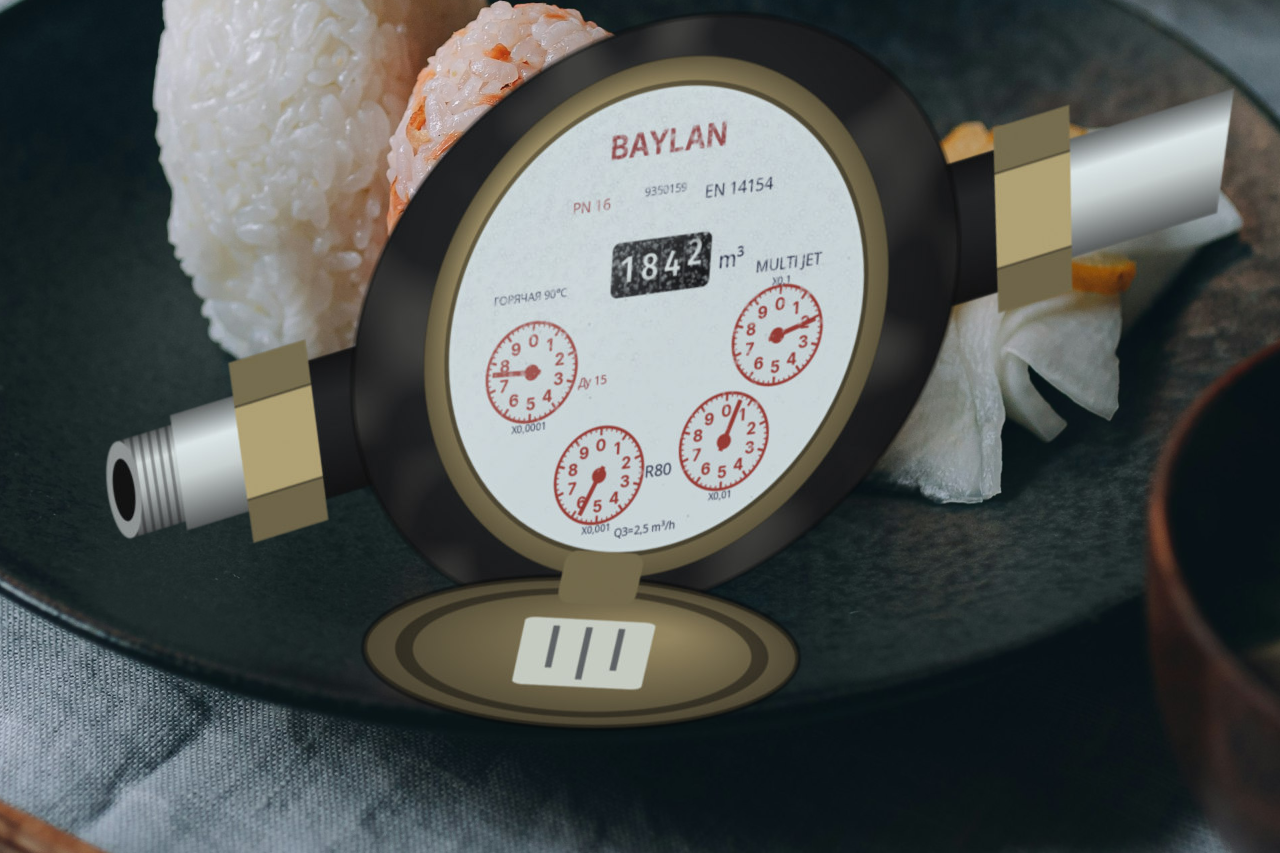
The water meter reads 1842.2057 m³
